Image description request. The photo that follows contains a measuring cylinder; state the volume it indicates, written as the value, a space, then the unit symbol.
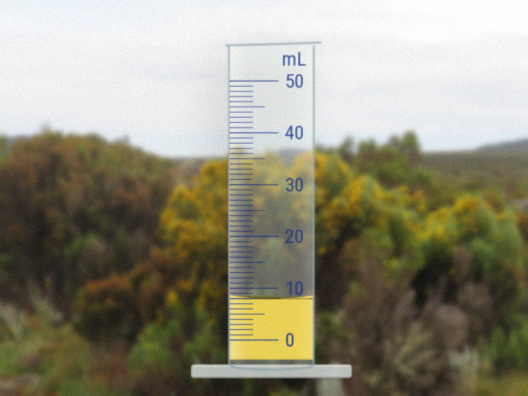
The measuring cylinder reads 8 mL
